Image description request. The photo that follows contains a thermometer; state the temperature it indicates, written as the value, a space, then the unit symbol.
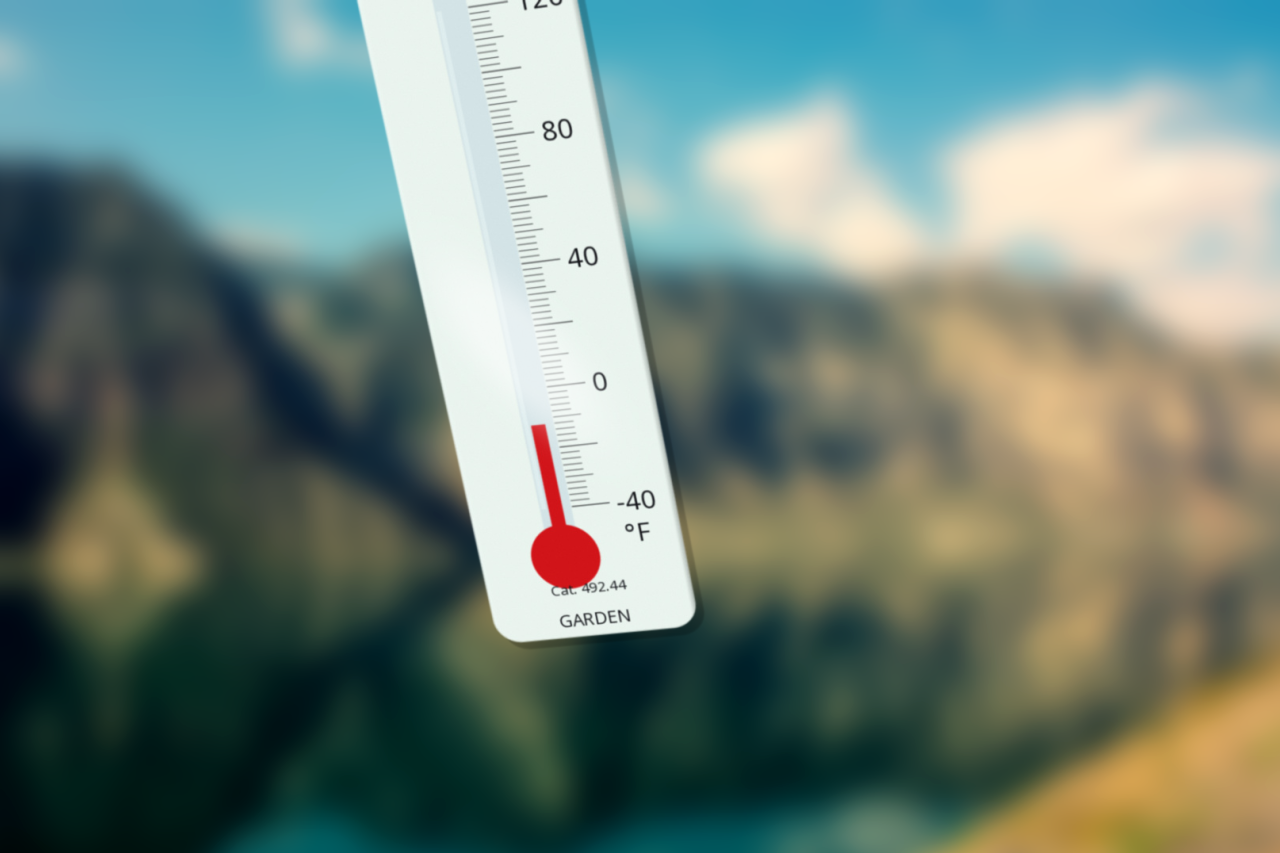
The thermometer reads -12 °F
